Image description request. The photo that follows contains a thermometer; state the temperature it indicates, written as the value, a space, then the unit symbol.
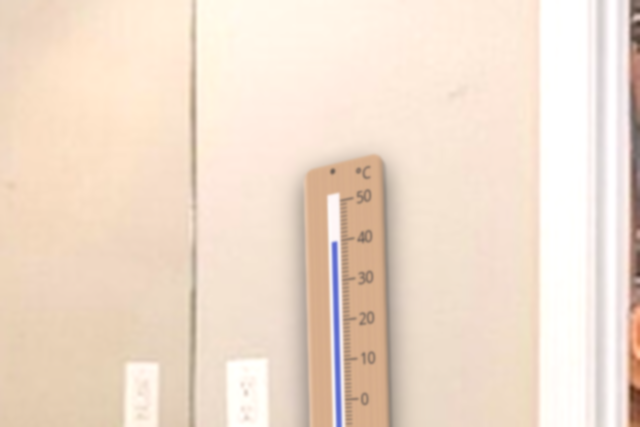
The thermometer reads 40 °C
